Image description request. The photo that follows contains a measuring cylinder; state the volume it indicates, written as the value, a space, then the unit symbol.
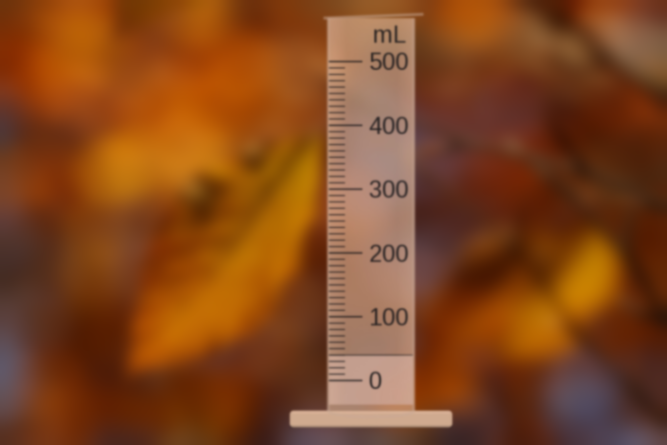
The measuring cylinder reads 40 mL
